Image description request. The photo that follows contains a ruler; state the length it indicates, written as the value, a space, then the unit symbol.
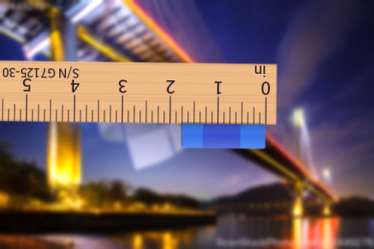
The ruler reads 1.75 in
